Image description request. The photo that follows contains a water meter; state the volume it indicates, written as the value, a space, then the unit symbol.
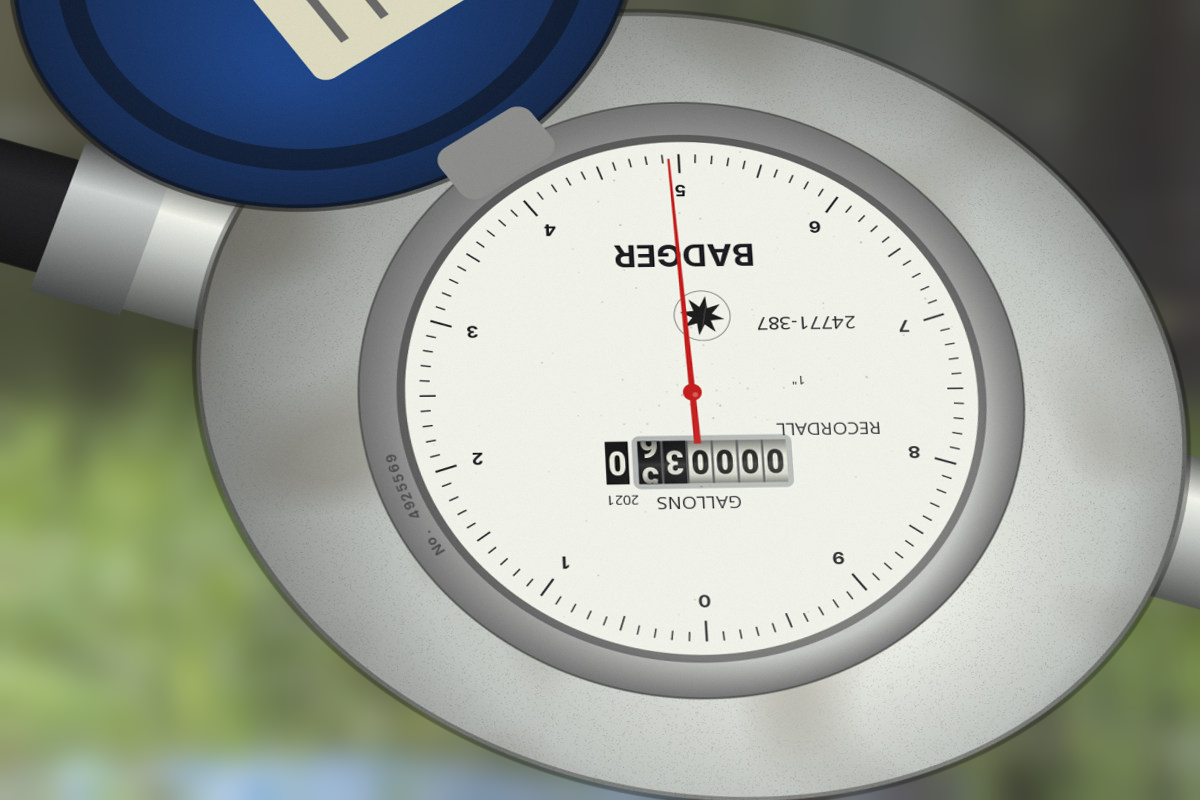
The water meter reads 354.9 gal
